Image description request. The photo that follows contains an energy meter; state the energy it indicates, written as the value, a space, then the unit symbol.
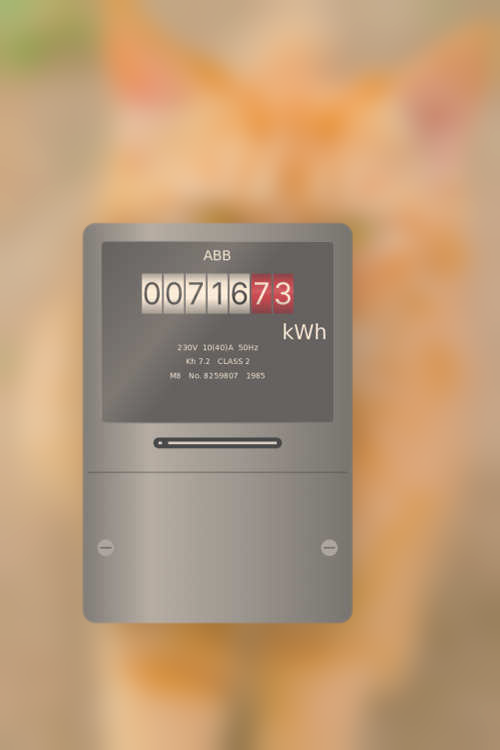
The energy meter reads 716.73 kWh
